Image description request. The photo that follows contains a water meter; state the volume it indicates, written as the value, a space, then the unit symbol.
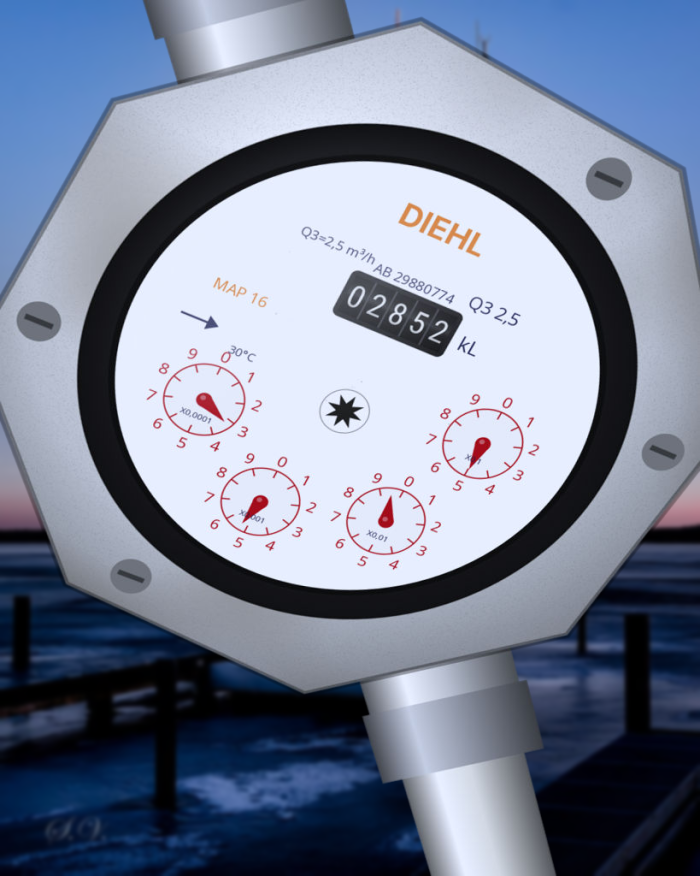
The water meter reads 2852.4953 kL
